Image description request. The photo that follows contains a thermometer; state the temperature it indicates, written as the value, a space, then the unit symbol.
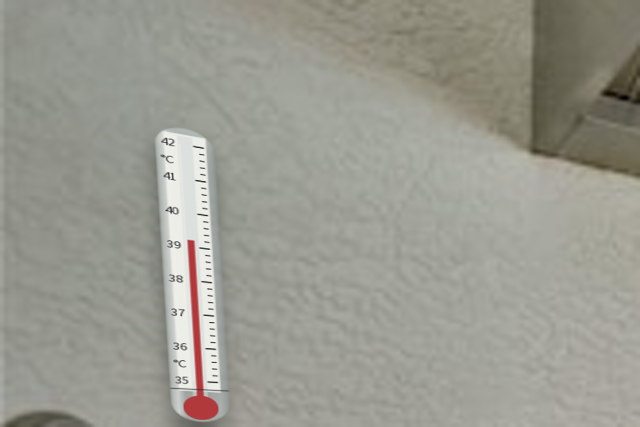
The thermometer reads 39.2 °C
